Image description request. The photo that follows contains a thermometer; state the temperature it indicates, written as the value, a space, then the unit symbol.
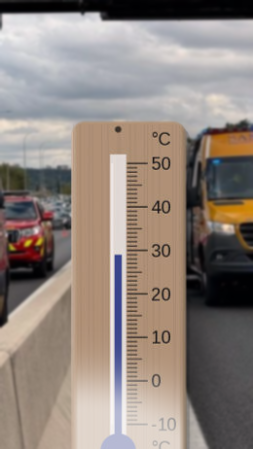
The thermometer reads 29 °C
